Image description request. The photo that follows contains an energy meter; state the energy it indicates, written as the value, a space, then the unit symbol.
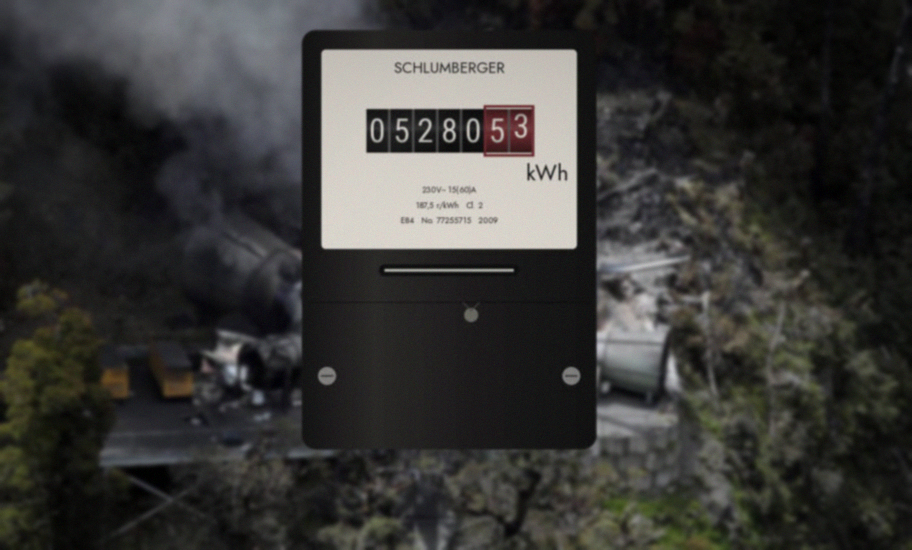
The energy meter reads 5280.53 kWh
